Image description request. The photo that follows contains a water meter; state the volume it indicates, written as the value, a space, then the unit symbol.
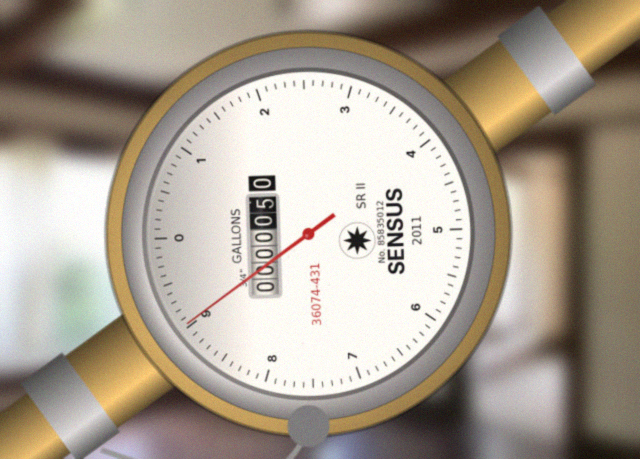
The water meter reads 49.0 gal
